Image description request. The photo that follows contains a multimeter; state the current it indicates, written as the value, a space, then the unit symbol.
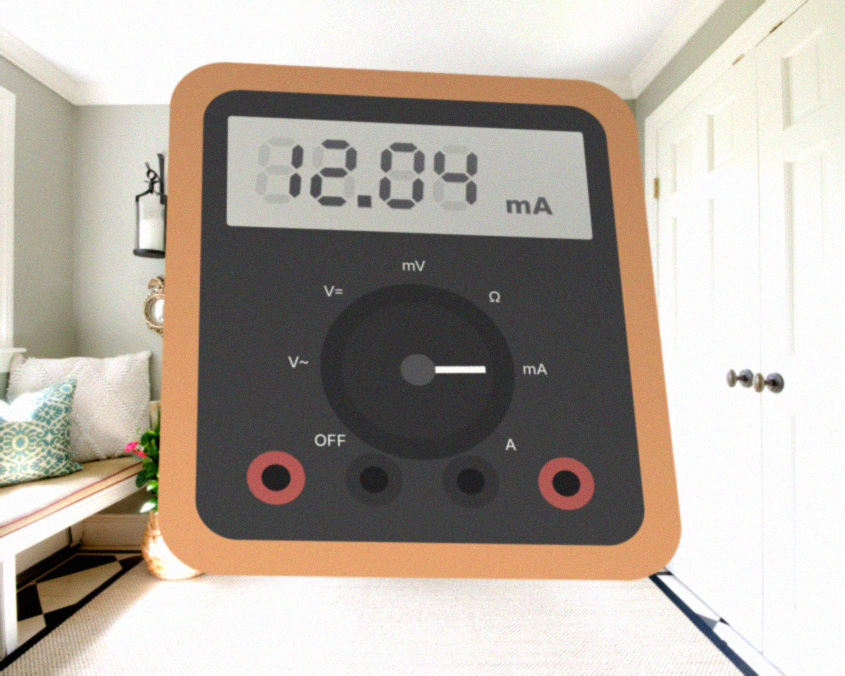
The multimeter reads 12.04 mA
